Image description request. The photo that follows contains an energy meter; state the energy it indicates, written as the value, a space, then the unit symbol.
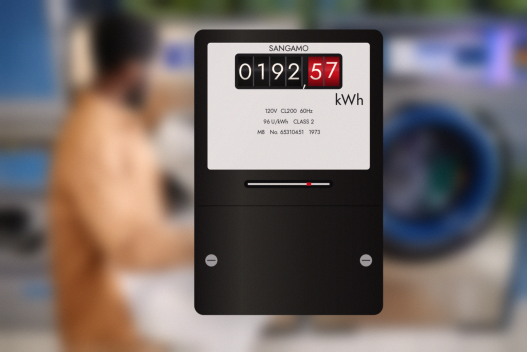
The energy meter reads 192.57 kWh
